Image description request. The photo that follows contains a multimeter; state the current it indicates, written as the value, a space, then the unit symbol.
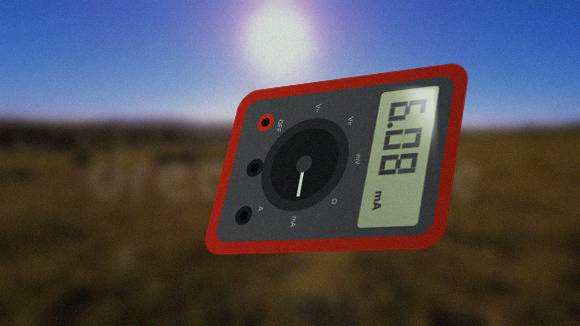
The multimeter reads 6.08 mA
